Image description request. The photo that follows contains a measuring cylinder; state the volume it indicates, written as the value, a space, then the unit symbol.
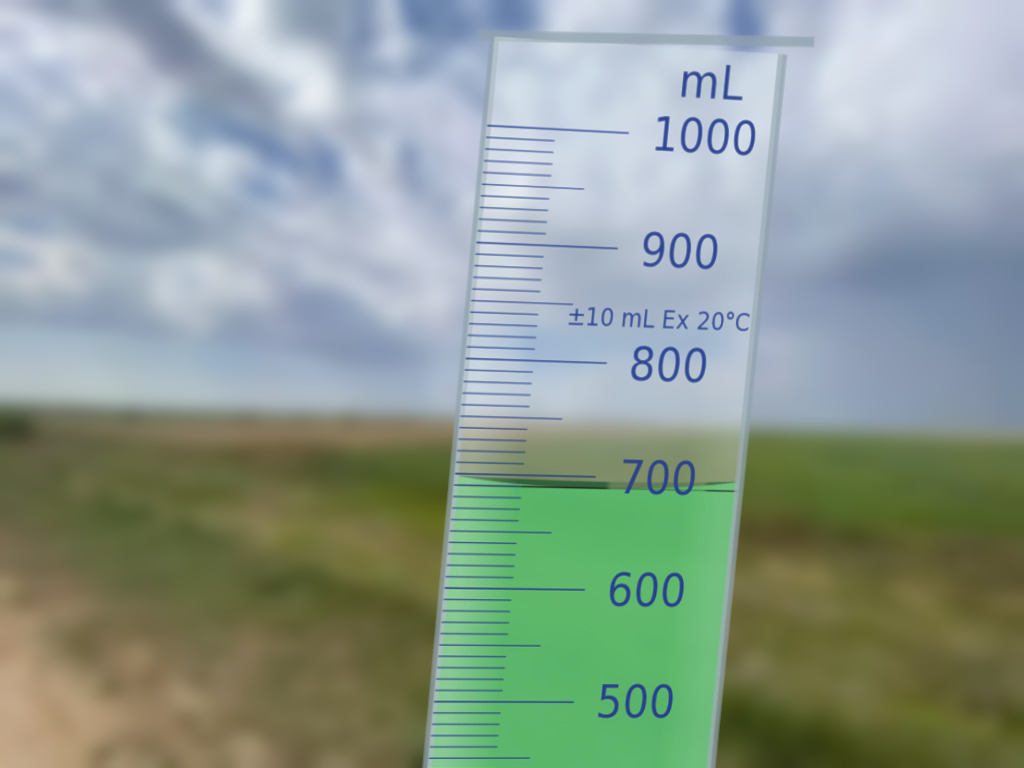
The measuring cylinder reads 690 mL
